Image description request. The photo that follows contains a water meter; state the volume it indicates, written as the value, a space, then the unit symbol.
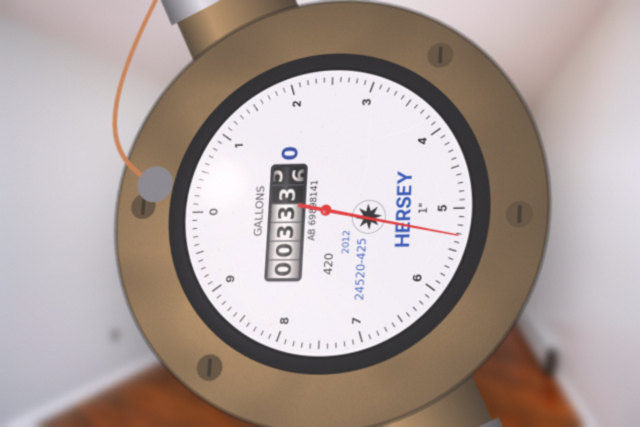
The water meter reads 33355.3 gal
